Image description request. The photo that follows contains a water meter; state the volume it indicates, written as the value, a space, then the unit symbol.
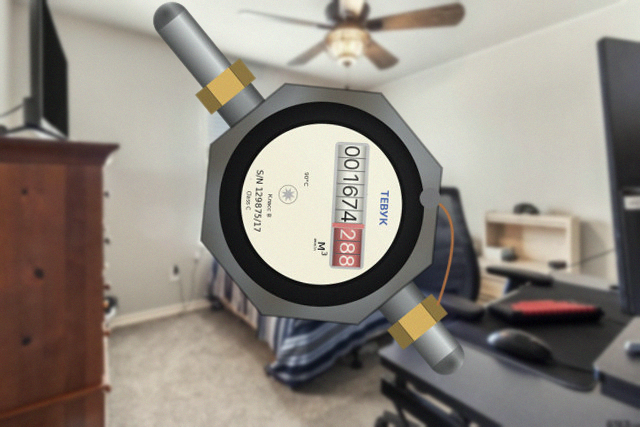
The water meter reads 1674.288 m³
